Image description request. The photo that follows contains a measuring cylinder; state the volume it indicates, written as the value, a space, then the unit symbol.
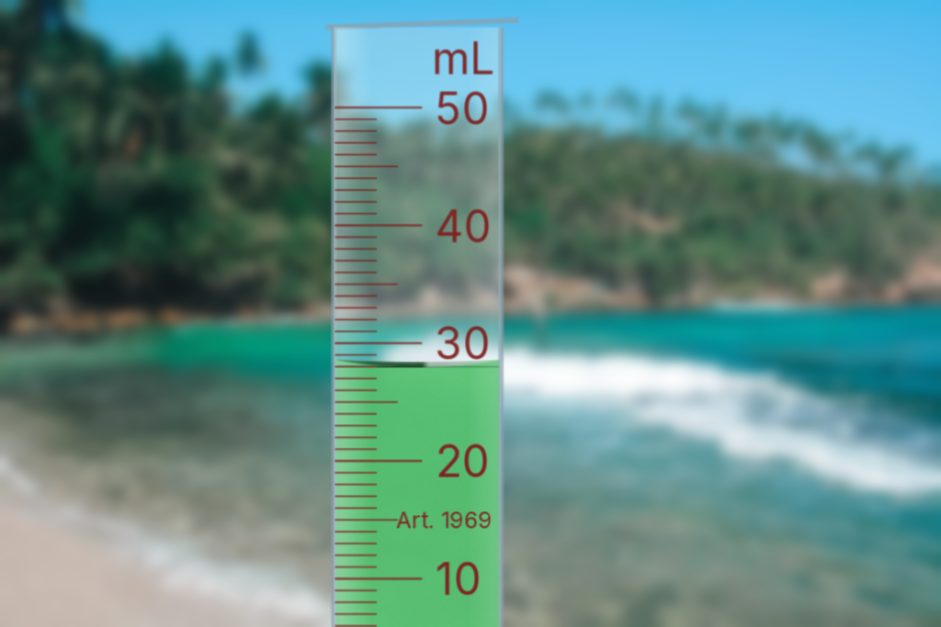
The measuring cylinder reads 28 mL
